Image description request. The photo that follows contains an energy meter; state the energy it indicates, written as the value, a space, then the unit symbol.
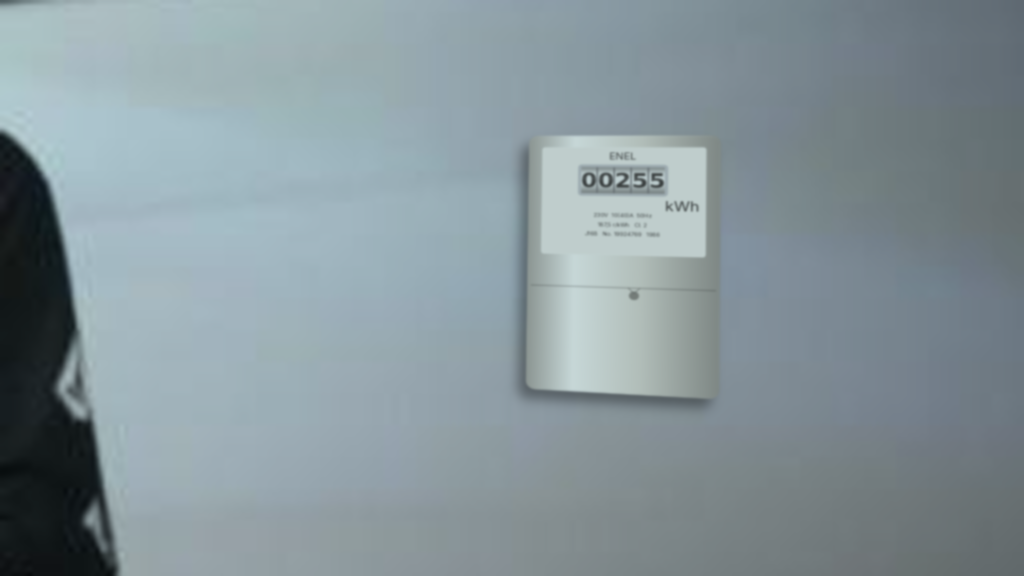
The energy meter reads 255 kWh
